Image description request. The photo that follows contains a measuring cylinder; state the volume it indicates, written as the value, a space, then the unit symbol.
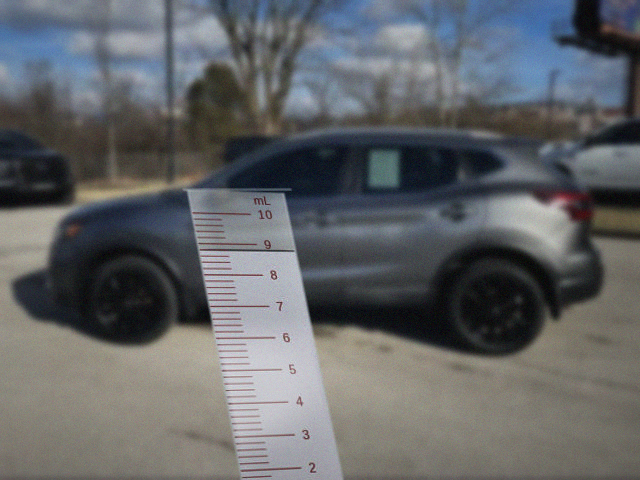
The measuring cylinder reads 8.8 mL
